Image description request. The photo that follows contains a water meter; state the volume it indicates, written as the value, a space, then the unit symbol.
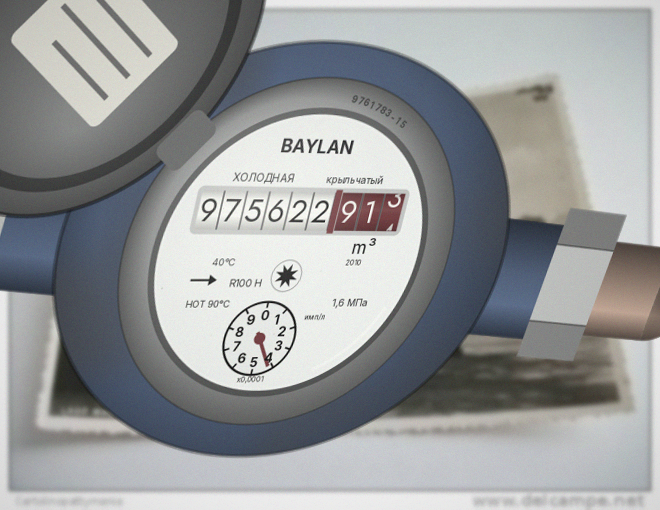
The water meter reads 975622.9134 m³
